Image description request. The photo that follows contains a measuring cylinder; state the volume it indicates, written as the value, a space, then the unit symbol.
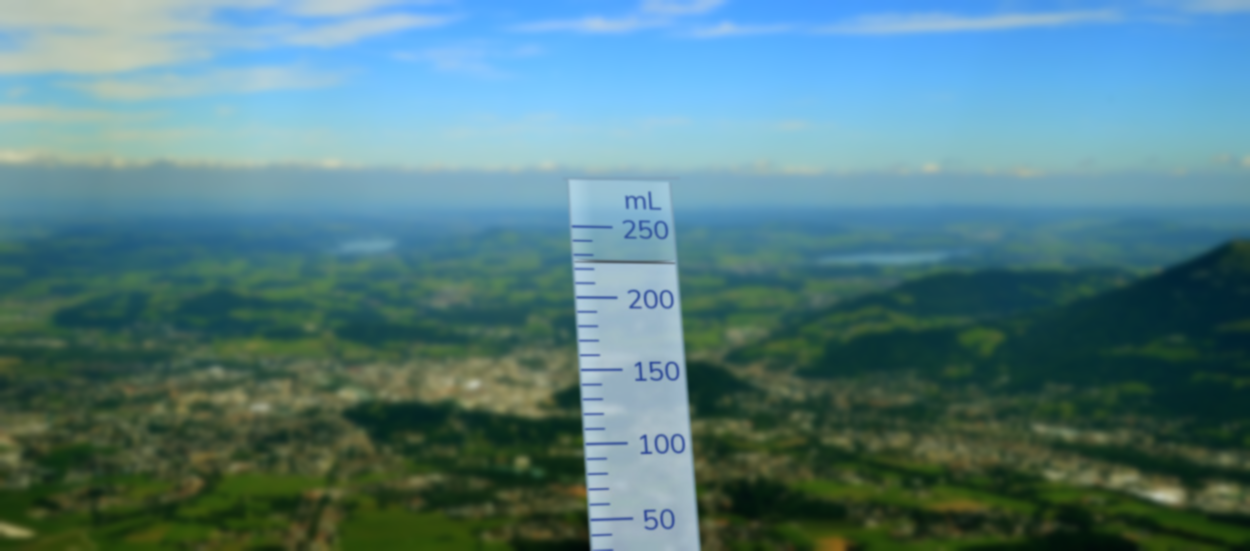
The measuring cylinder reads 225 mL
